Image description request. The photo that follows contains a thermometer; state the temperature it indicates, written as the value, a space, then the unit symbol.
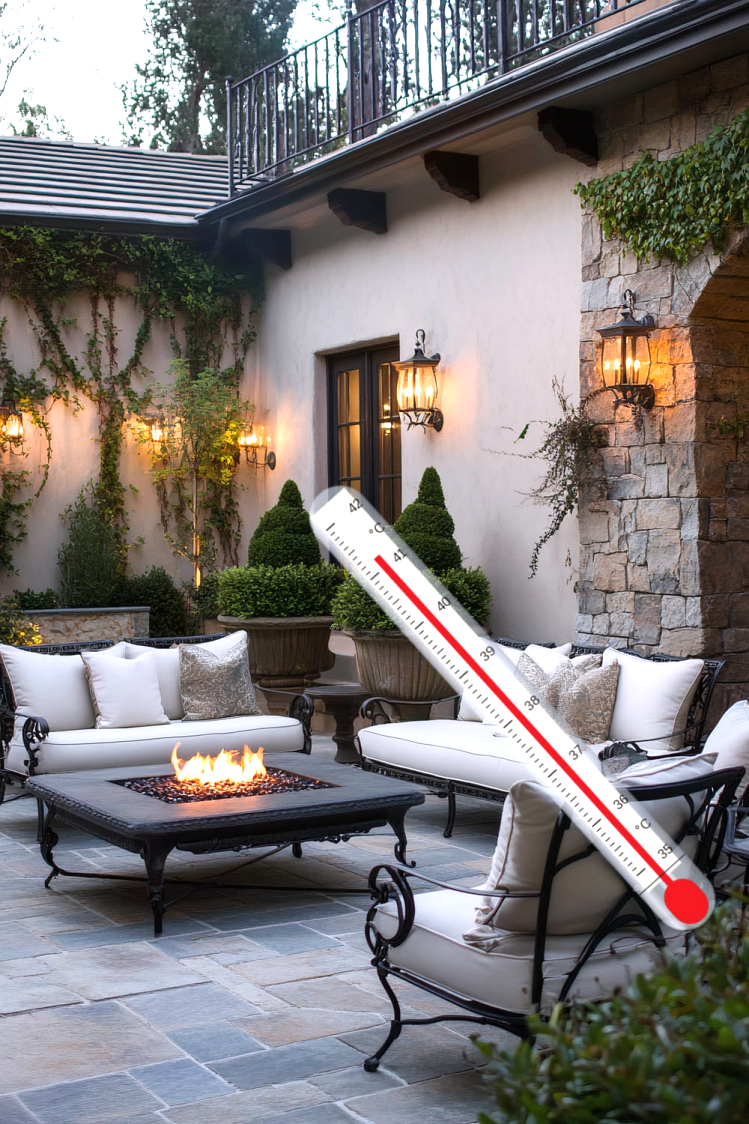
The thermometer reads 41.2 °C
